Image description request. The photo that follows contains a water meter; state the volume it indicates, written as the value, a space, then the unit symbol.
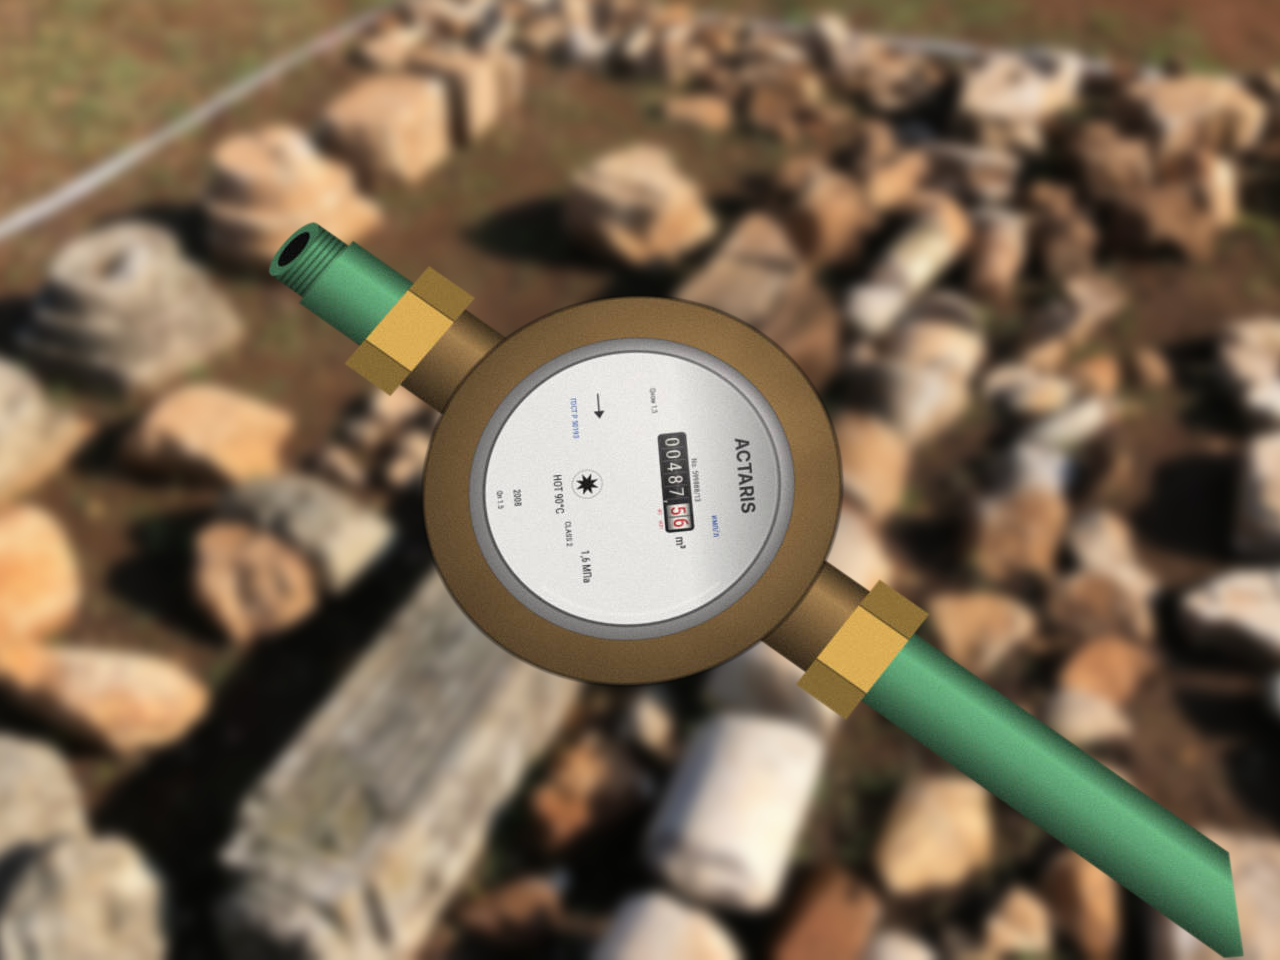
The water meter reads 487.56 m³
